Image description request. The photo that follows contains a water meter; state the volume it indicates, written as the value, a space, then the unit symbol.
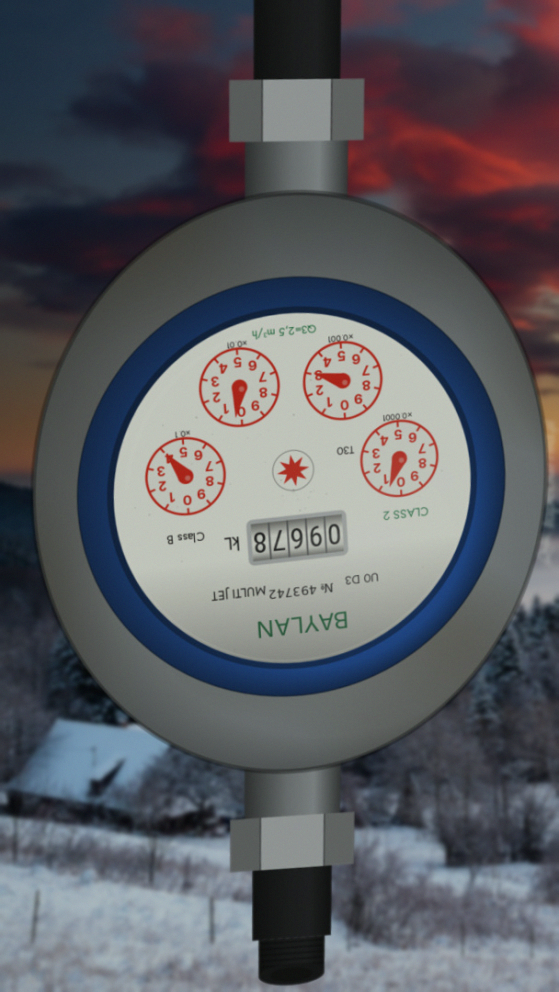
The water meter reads 9678.4030 kL
